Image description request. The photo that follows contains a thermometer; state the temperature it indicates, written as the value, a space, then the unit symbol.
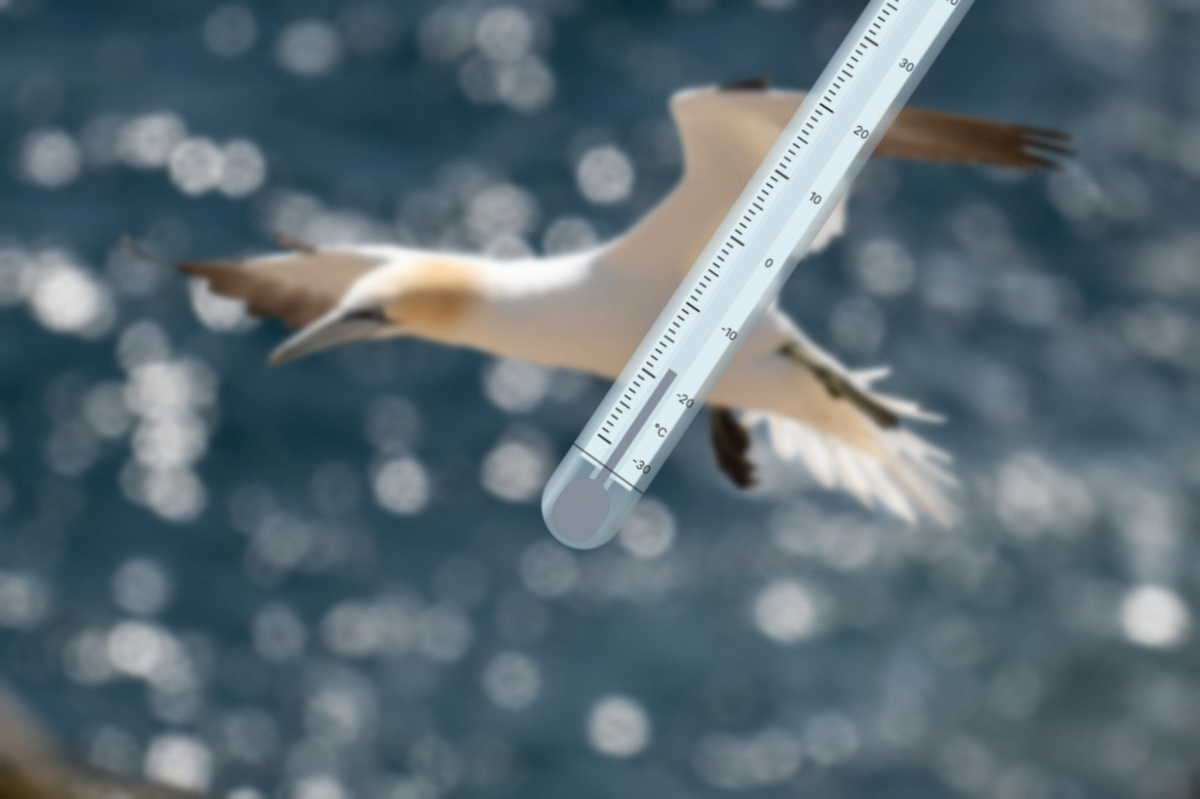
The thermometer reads -18 °C
